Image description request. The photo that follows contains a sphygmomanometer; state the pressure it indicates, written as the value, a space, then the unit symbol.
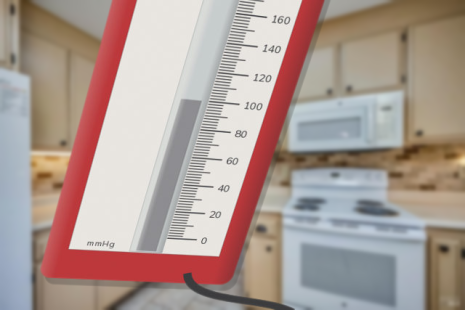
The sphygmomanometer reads 100 mmHg
